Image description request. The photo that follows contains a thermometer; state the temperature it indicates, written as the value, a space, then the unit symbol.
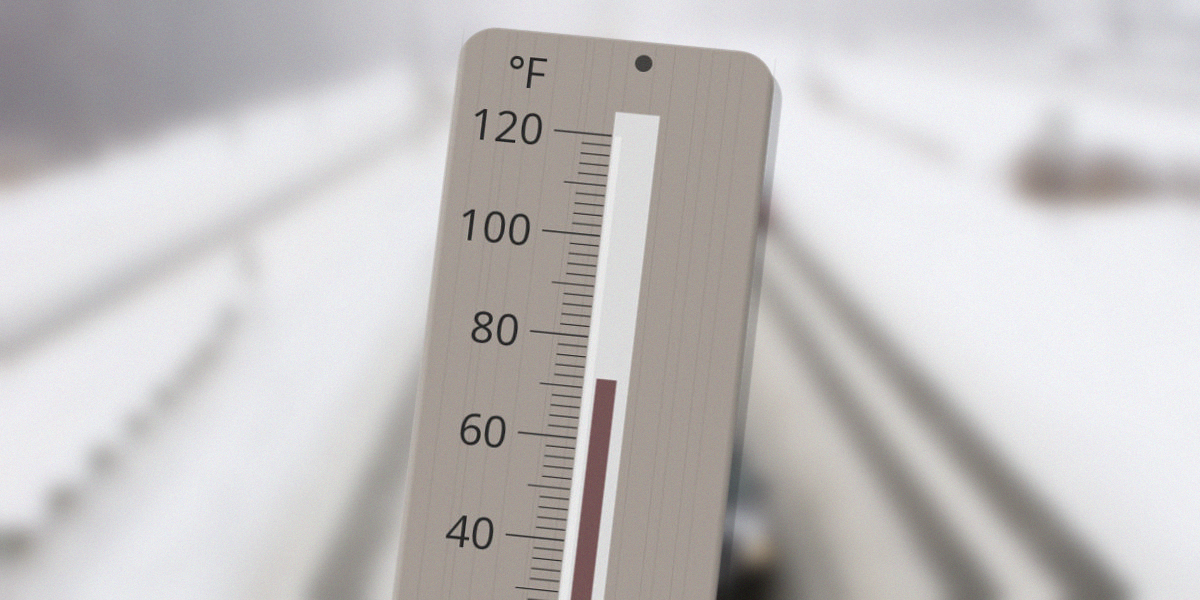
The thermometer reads 72 °F
